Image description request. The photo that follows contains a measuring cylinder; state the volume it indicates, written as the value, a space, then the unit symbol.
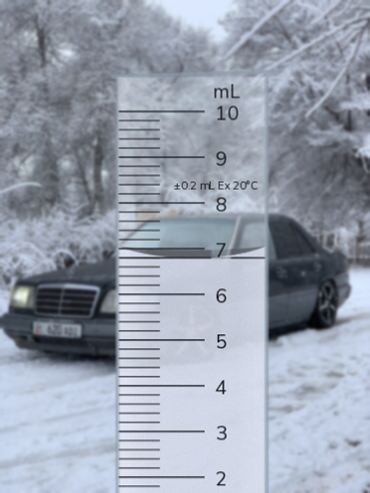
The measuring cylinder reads 6.8 mL
